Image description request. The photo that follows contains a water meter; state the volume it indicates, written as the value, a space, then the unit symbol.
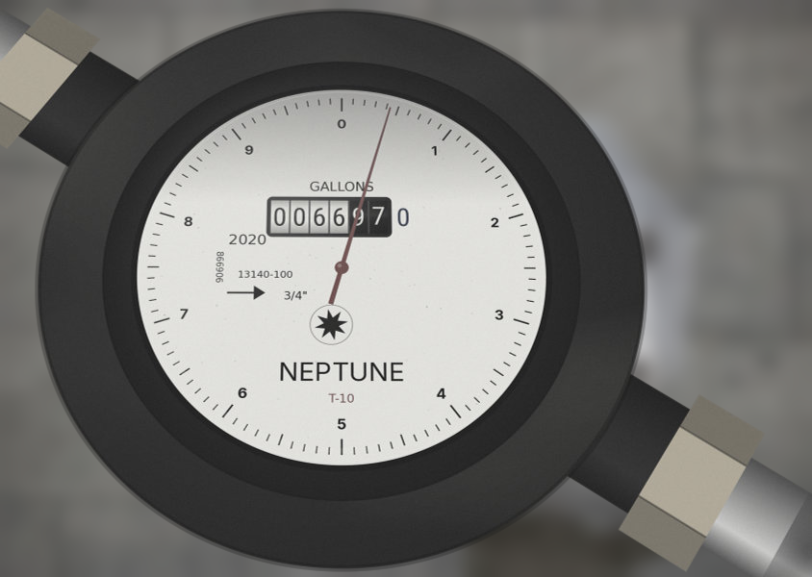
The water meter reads 66970.4 gal
